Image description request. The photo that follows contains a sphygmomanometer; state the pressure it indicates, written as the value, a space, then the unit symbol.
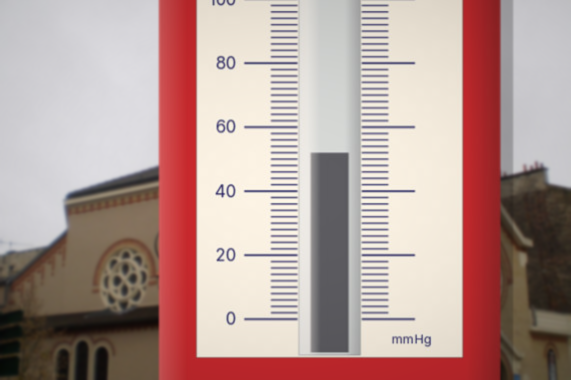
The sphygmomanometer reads 52 mmHg
